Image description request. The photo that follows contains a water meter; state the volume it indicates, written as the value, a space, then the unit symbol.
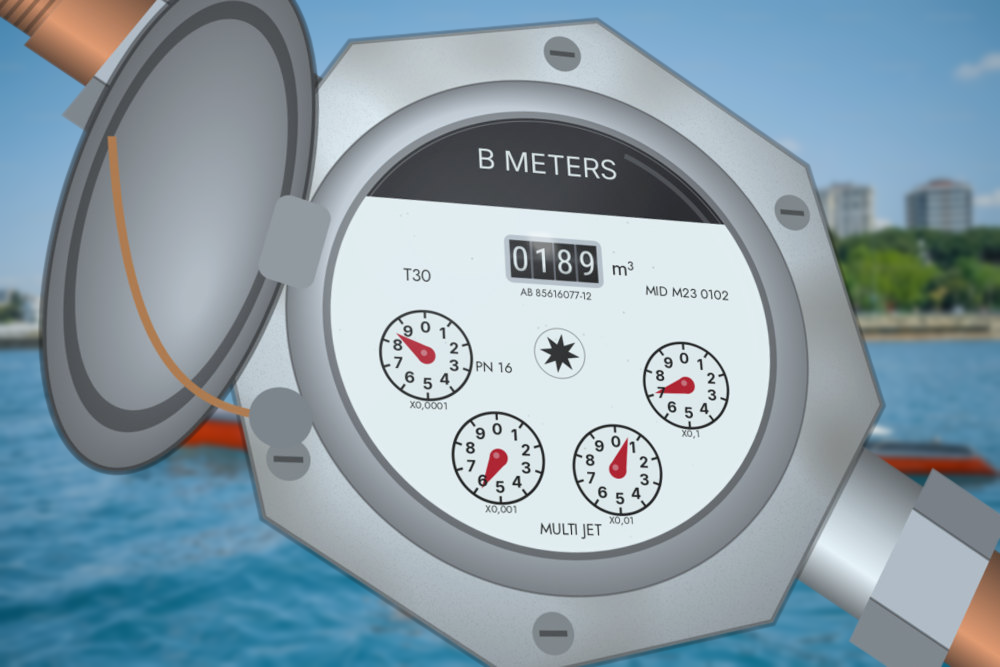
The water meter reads 189.7058 m³
